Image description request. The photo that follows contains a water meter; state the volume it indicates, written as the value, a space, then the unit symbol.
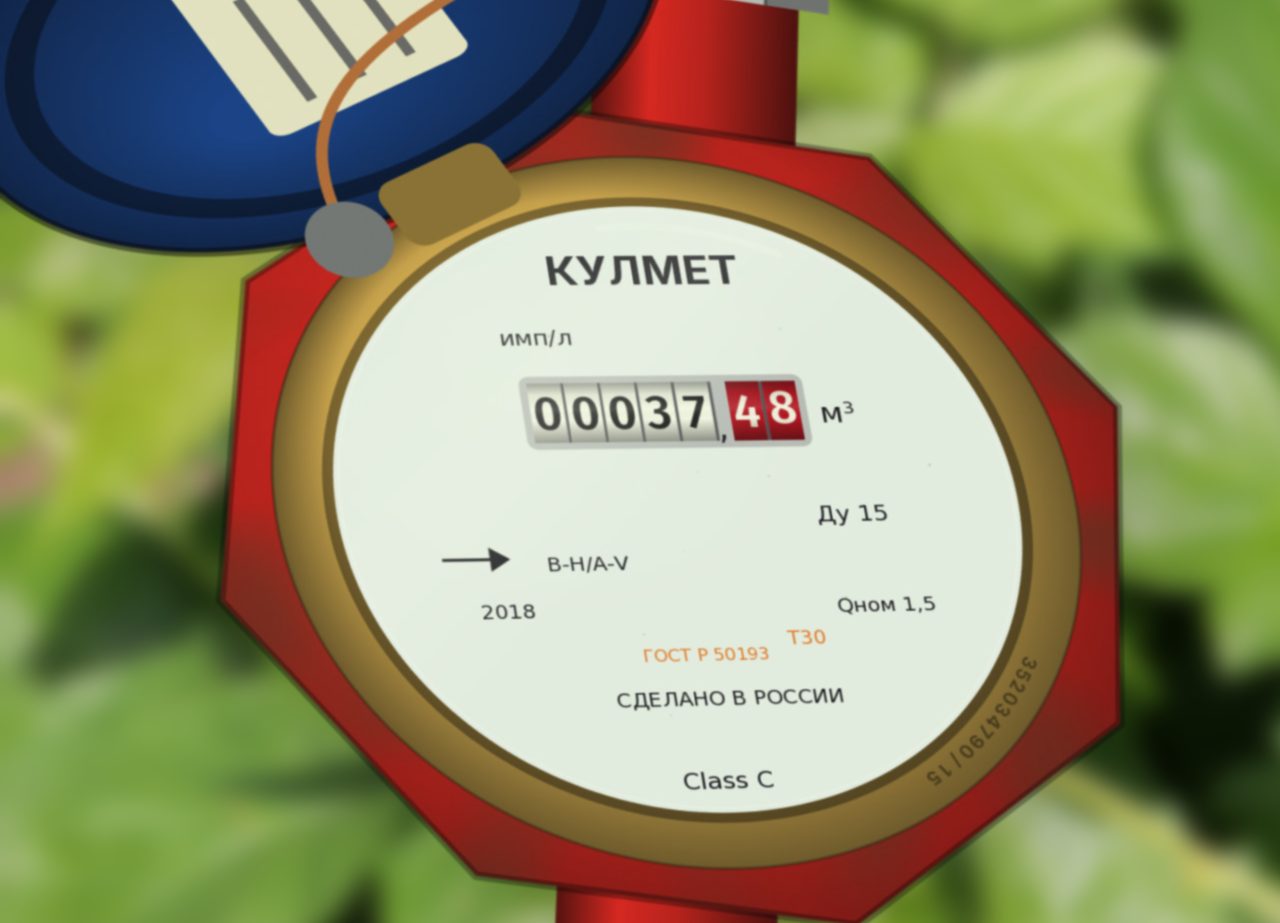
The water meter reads 37.48 m³
